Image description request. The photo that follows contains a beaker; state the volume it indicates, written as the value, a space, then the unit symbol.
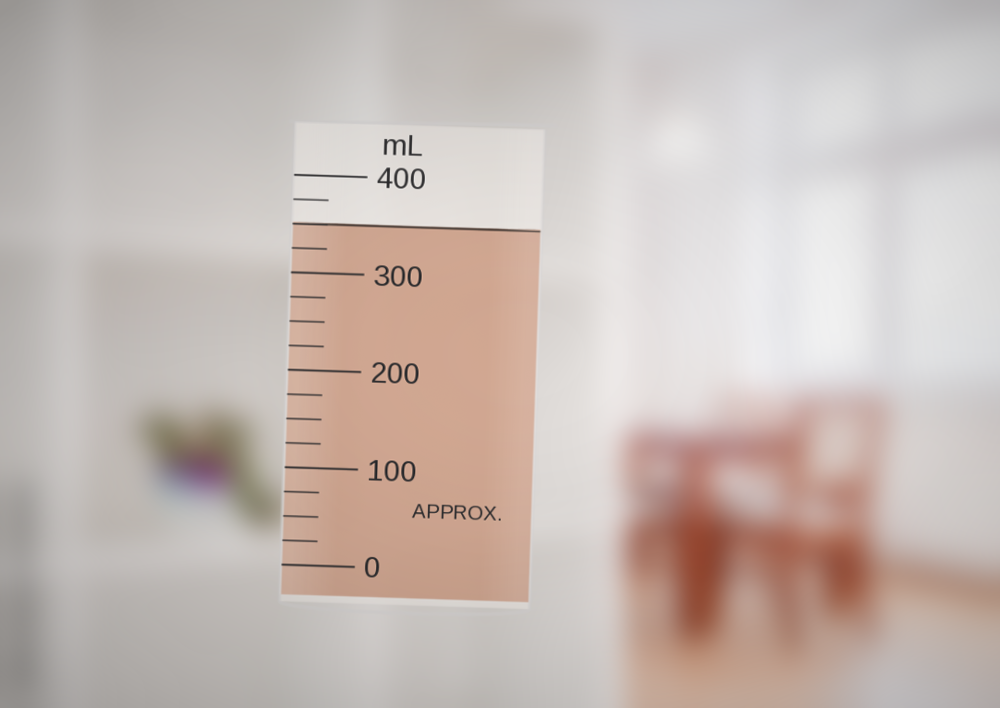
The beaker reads 350 mL
